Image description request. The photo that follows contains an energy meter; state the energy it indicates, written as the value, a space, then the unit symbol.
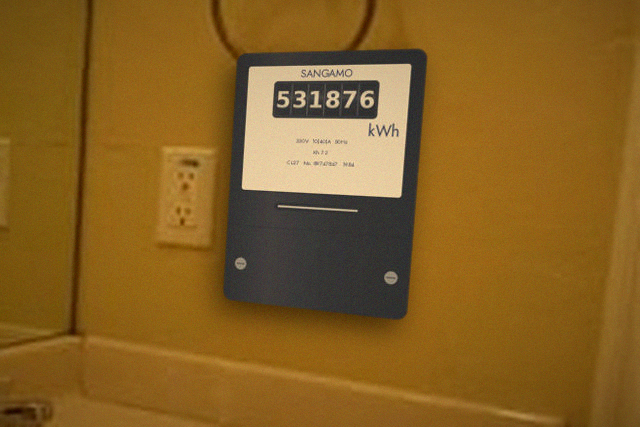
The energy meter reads 531876 kWh
